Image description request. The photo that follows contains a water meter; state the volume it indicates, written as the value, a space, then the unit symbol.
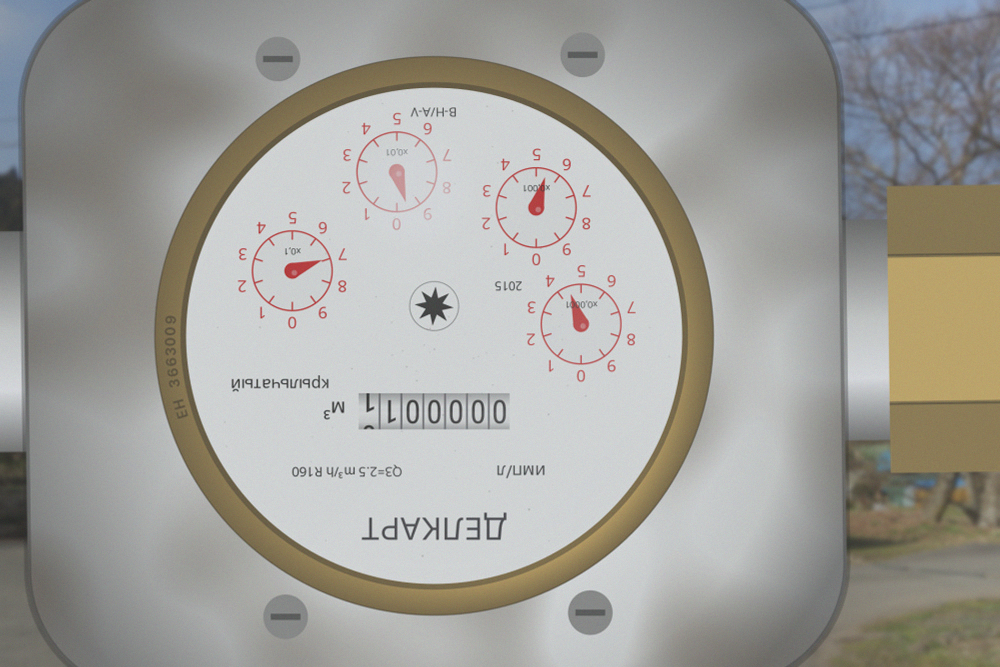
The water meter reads 10.6954 m³
